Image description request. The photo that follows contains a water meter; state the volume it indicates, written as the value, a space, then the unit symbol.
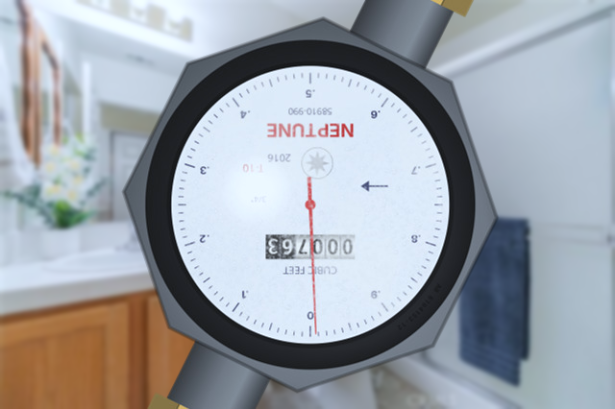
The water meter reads 762.99 ft³
